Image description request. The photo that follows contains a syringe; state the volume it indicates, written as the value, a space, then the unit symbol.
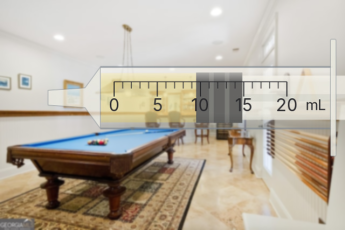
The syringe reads 9.5 mL
